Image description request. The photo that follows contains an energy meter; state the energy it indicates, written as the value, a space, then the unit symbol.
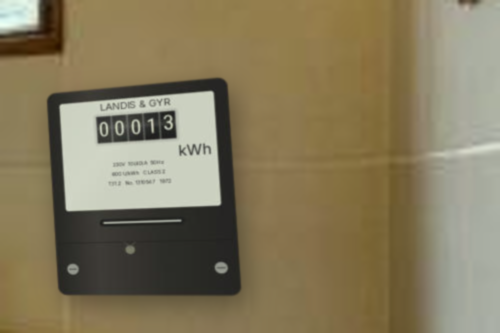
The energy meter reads 13 kWh
